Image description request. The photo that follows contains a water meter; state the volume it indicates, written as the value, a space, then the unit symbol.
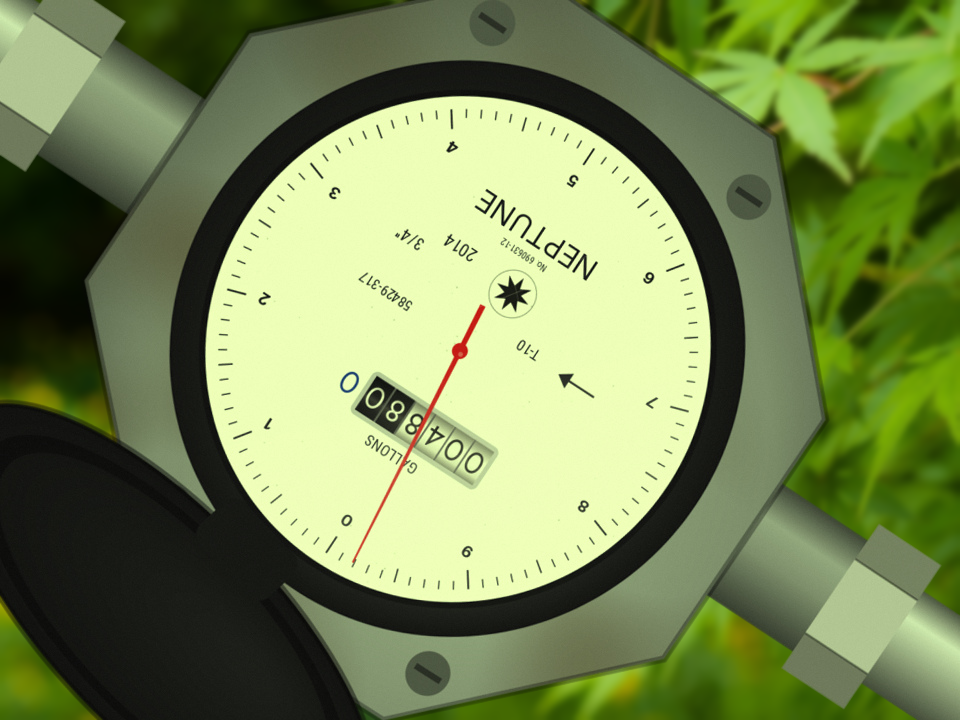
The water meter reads 48799.8 gal
